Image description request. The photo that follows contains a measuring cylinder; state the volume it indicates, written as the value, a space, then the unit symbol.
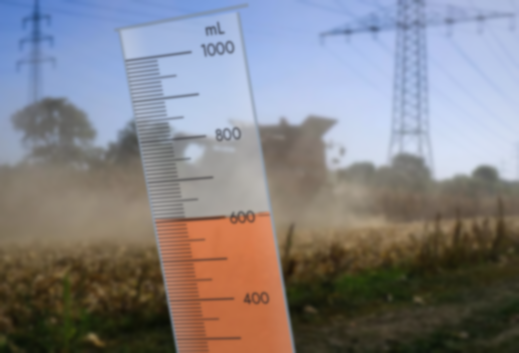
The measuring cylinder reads 600 mL
